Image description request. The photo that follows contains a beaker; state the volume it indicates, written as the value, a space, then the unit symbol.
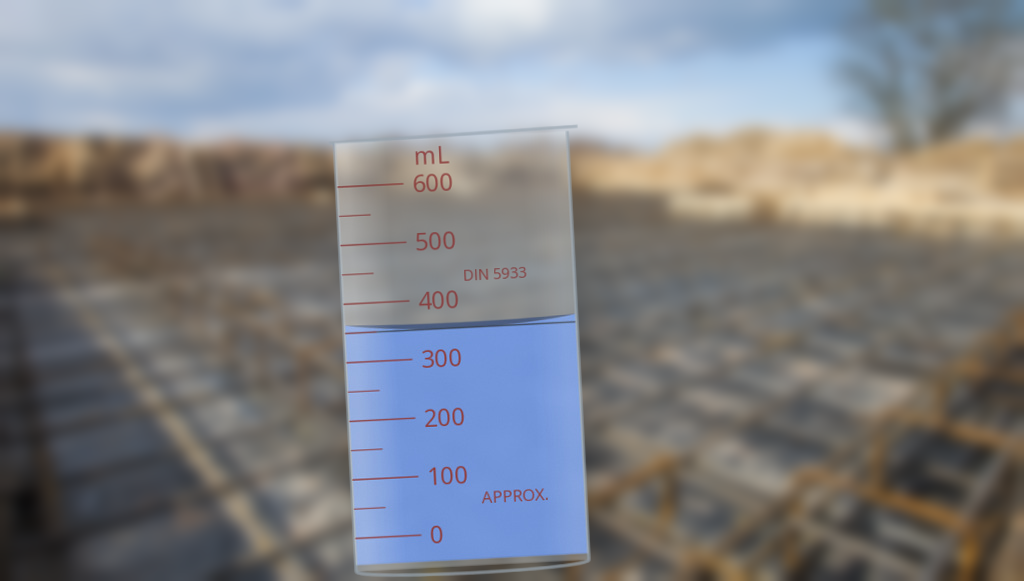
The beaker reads 350 mL
